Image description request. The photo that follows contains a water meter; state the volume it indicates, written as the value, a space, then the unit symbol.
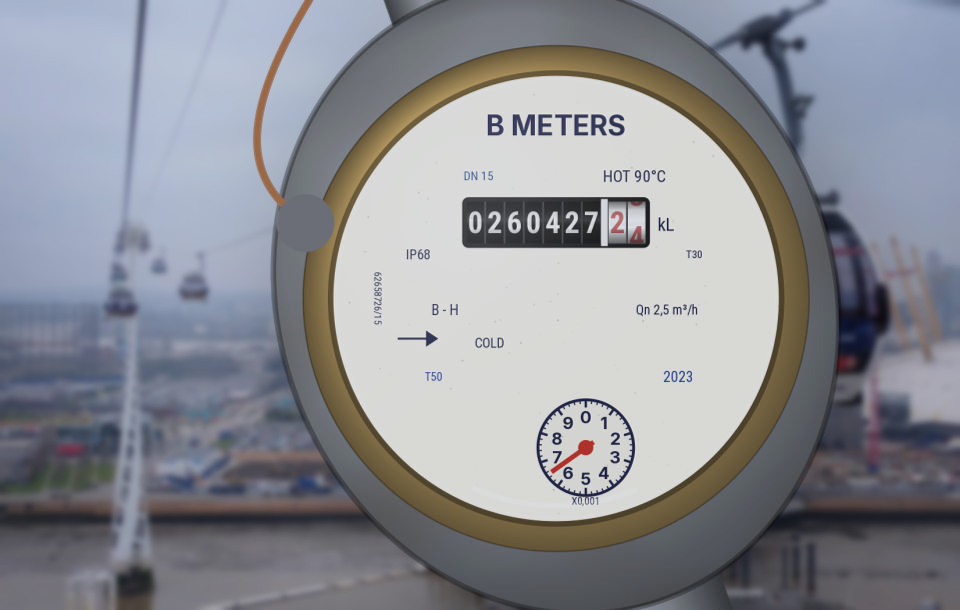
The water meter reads 260427.236 kL
